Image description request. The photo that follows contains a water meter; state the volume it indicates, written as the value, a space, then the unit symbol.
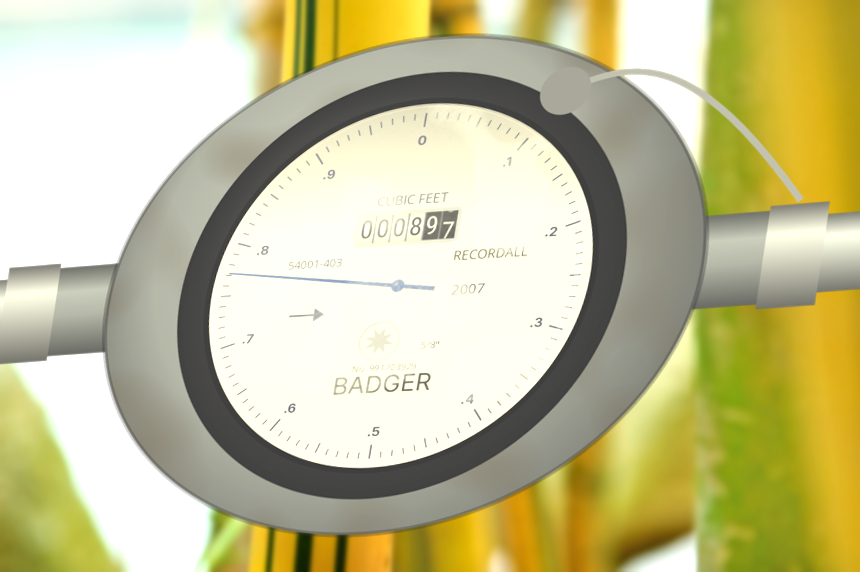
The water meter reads 896.77 ft³
